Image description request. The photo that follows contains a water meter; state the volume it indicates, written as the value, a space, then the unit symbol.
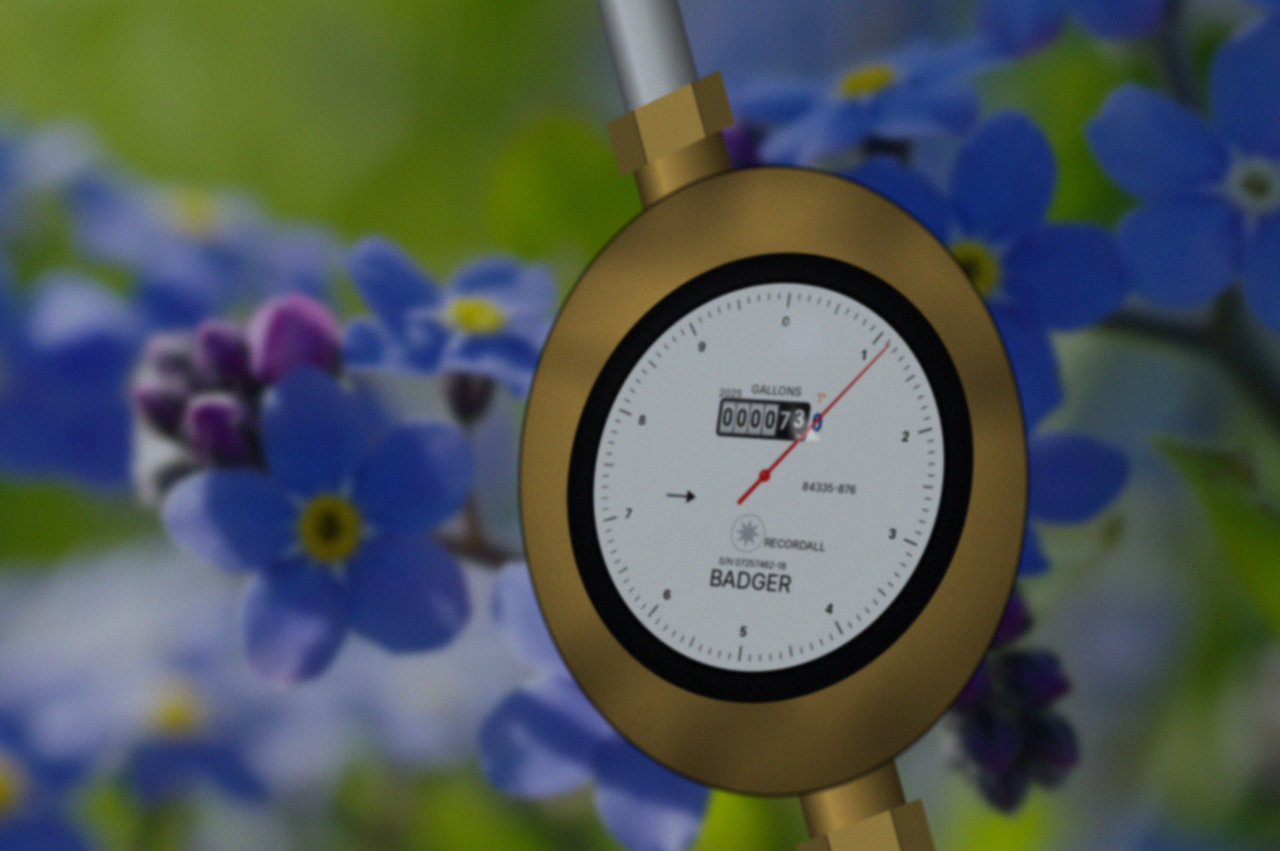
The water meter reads 731.1 gal
